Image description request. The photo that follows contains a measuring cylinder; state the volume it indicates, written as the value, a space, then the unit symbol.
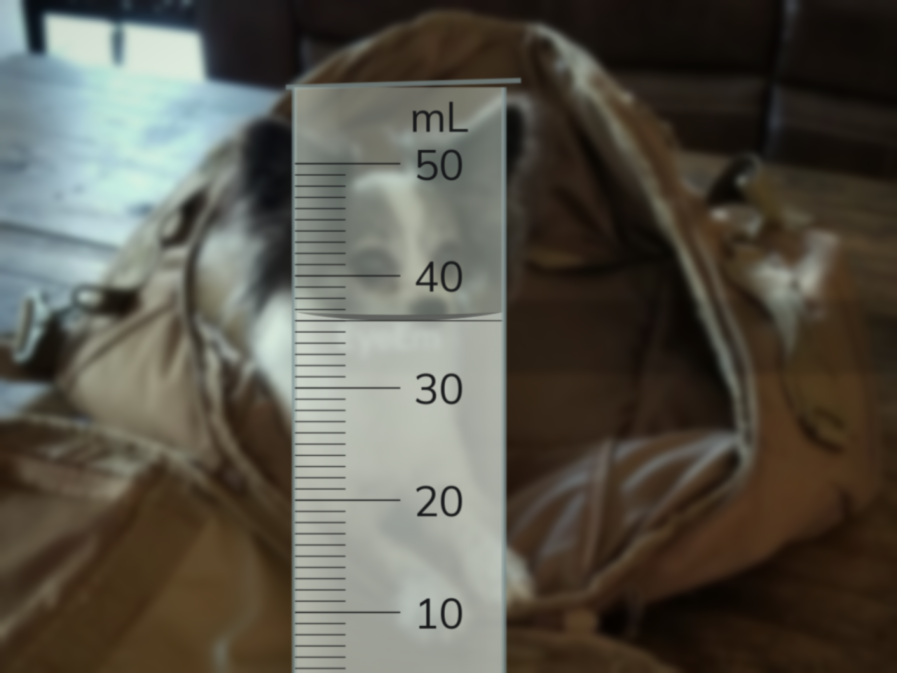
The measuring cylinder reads 36 mL
